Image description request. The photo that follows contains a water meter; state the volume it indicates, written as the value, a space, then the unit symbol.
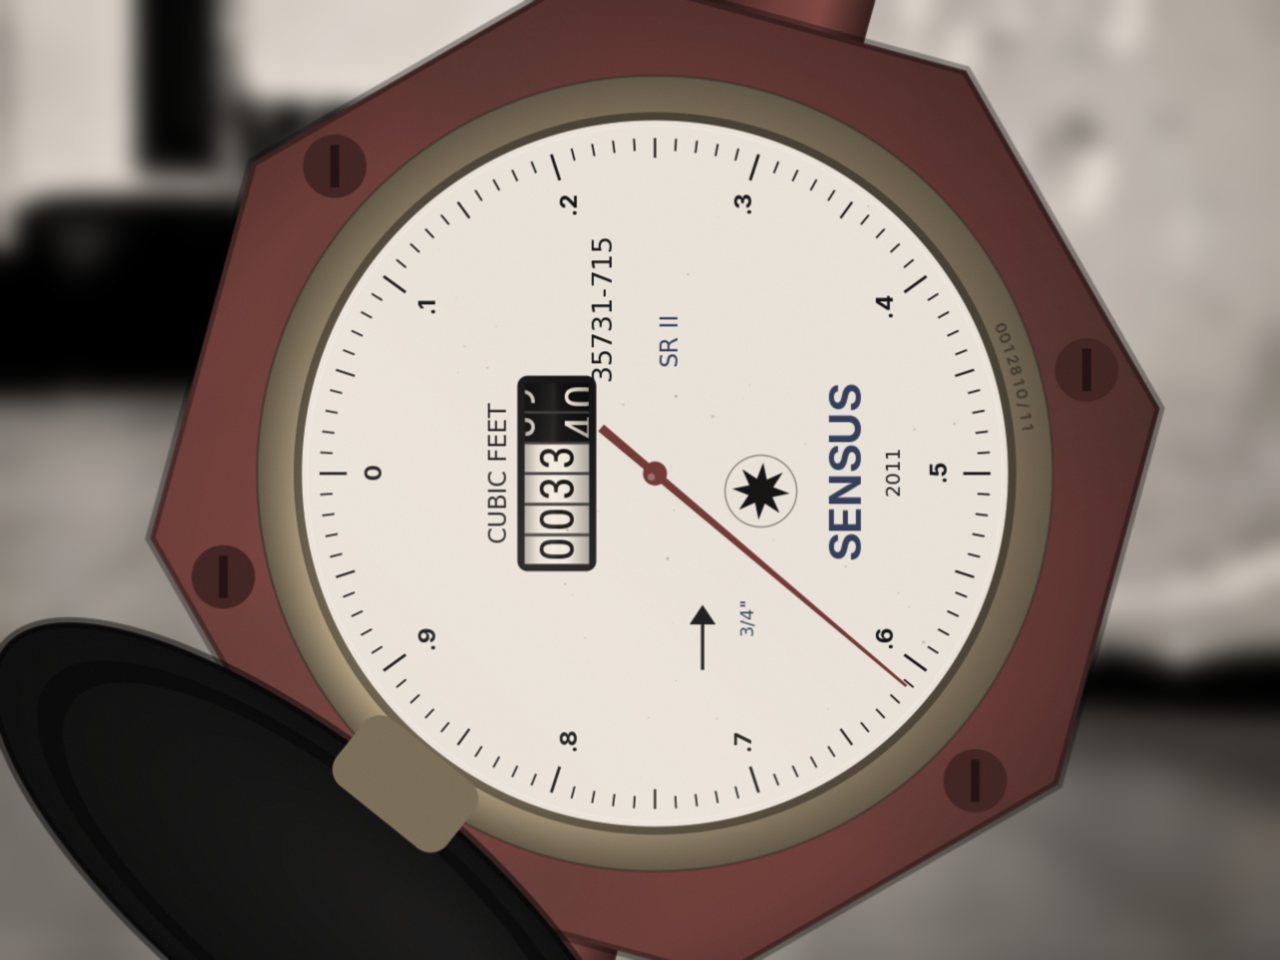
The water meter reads 3339.61 ft³
